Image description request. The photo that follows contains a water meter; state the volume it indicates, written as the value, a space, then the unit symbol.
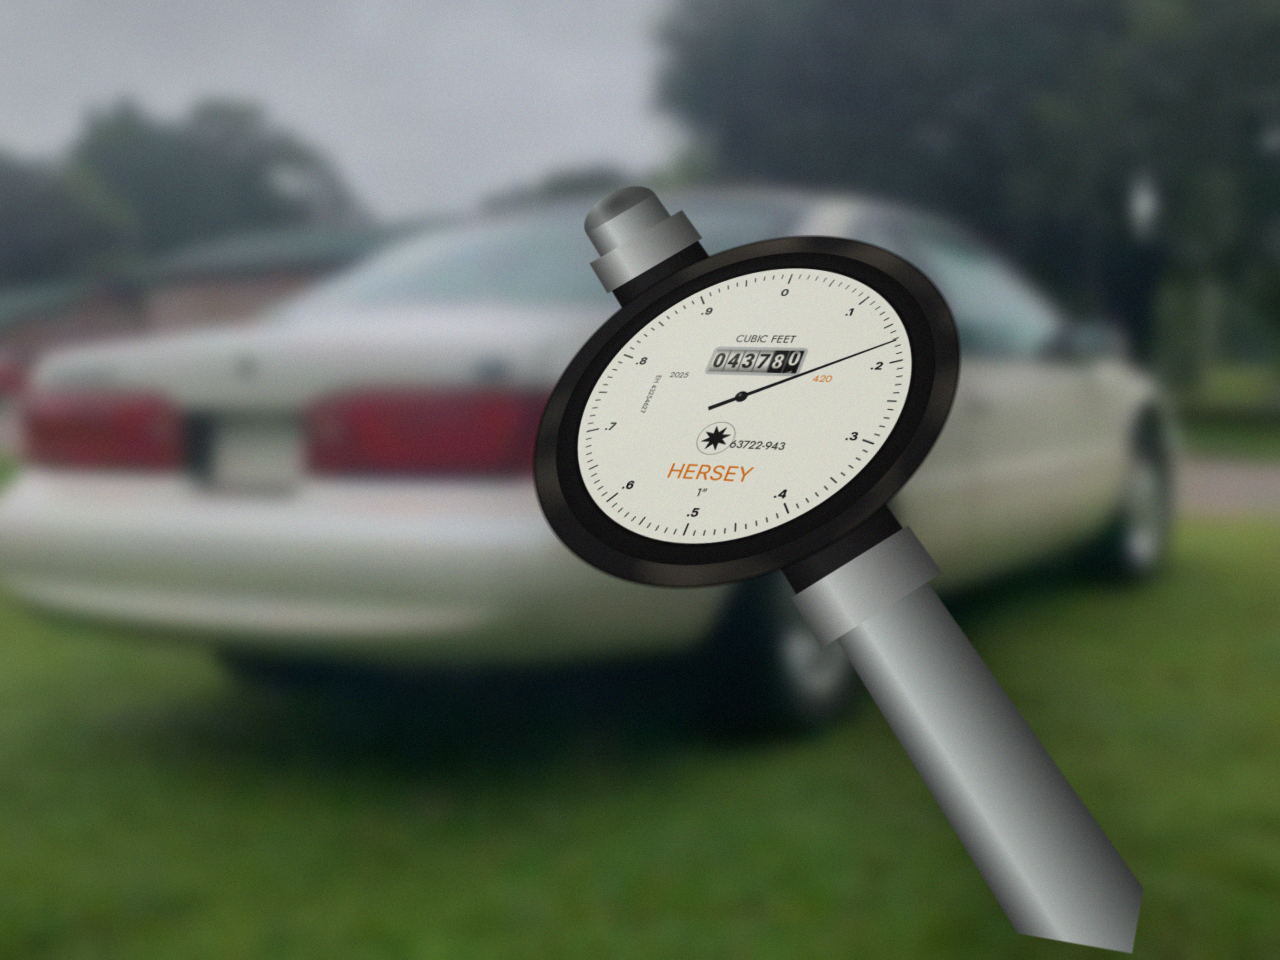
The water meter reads 43780.17 ft³
